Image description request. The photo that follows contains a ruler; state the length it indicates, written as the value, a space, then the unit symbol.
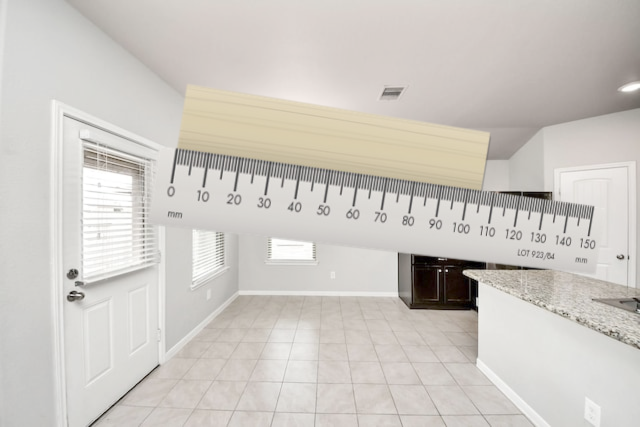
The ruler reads 105 mm
